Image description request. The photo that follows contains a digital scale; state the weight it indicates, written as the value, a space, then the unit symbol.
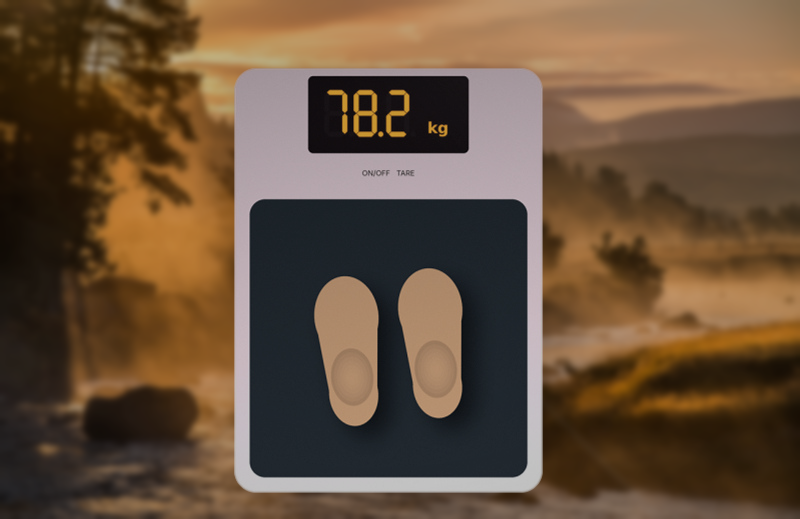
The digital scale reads 78.2 kg
